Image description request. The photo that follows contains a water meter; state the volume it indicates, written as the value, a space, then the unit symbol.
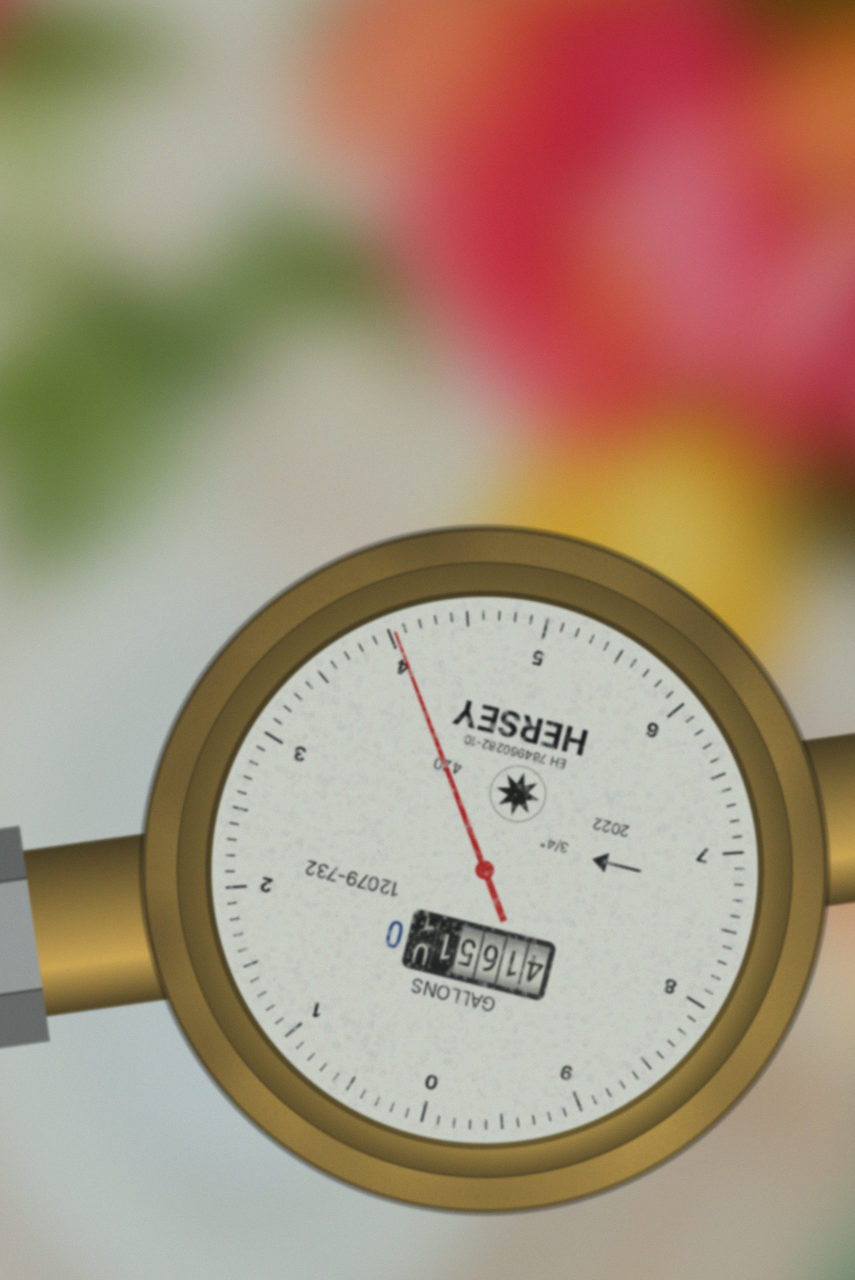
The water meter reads 4165104.0 gal
